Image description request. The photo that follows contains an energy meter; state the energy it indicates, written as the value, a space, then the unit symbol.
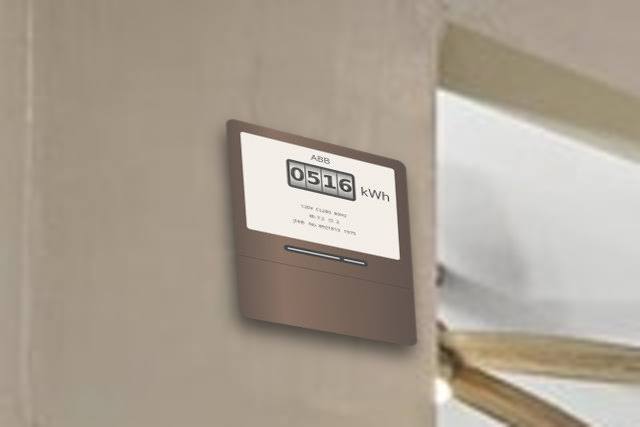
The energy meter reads 516 kWh
